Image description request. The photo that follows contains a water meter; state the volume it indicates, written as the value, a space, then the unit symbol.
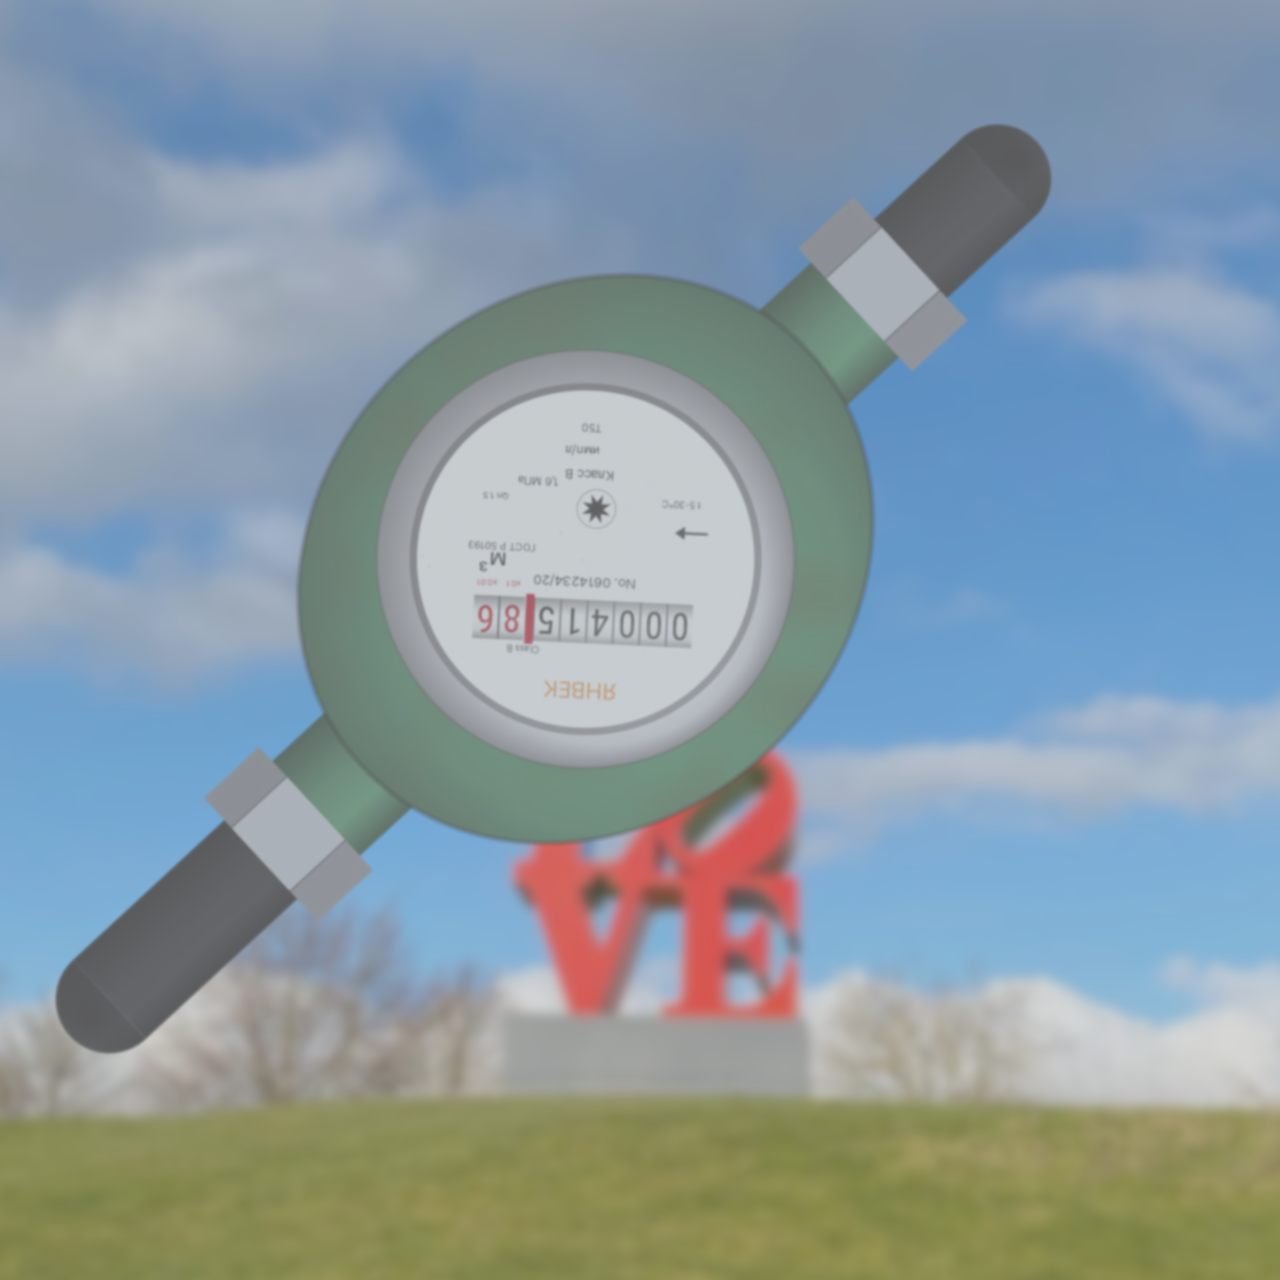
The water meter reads 415.86 m³
